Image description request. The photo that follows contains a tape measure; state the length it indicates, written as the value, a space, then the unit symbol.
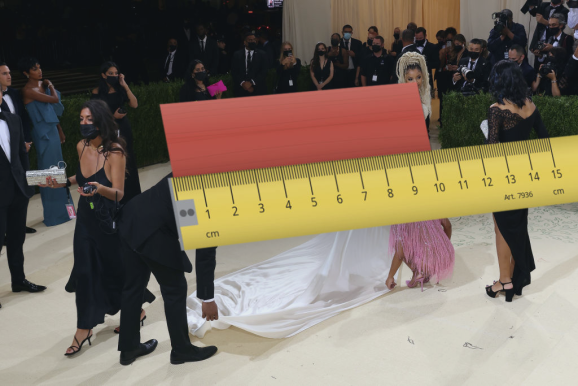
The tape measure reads 10 cm
